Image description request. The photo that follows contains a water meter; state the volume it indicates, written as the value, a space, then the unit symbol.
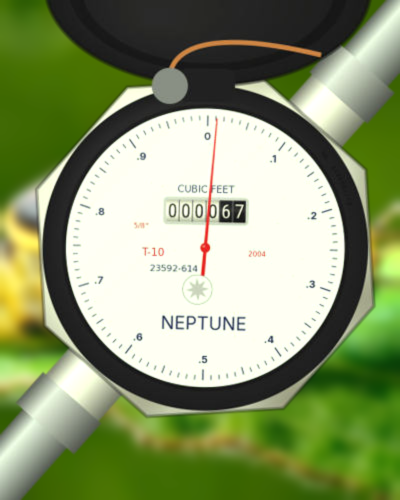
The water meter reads 67.01 ft³
